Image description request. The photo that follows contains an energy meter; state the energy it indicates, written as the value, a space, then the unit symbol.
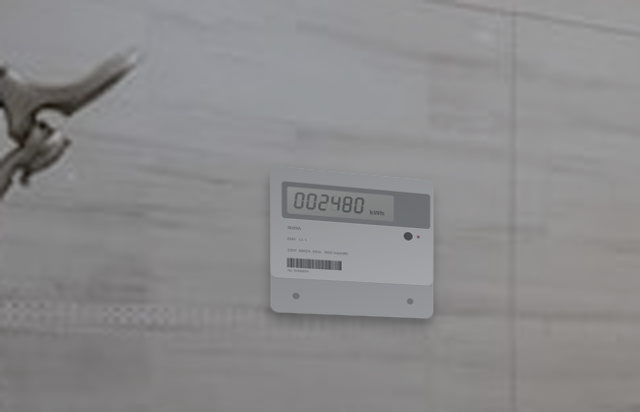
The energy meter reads 2480 kWh
